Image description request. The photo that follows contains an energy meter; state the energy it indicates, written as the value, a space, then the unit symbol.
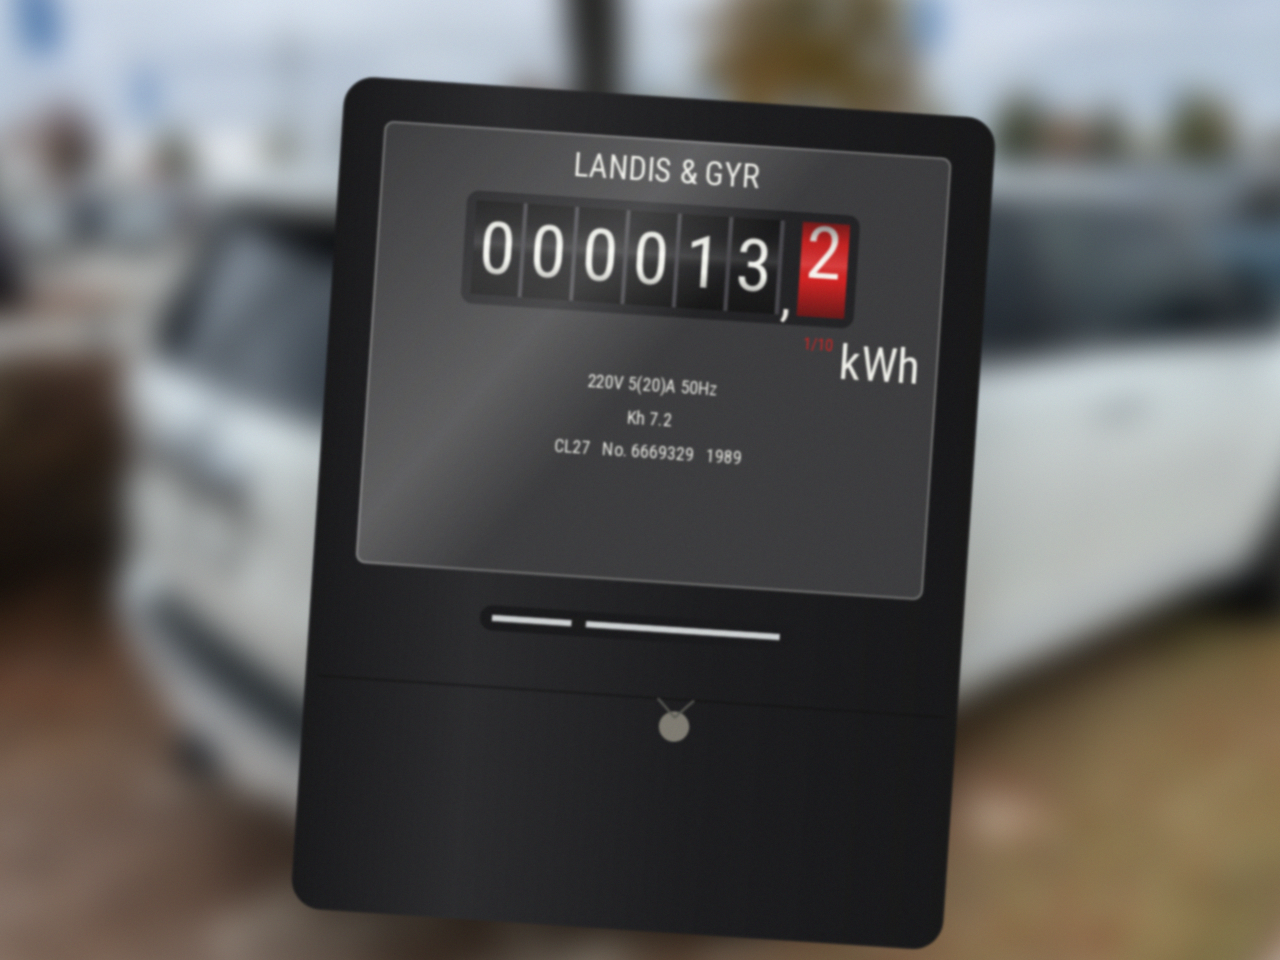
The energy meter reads 13.2 kWh
